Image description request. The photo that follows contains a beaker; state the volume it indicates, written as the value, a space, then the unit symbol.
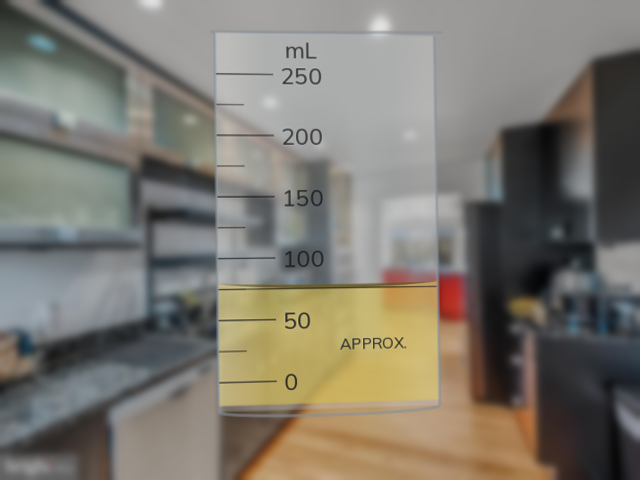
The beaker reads 75 mL
